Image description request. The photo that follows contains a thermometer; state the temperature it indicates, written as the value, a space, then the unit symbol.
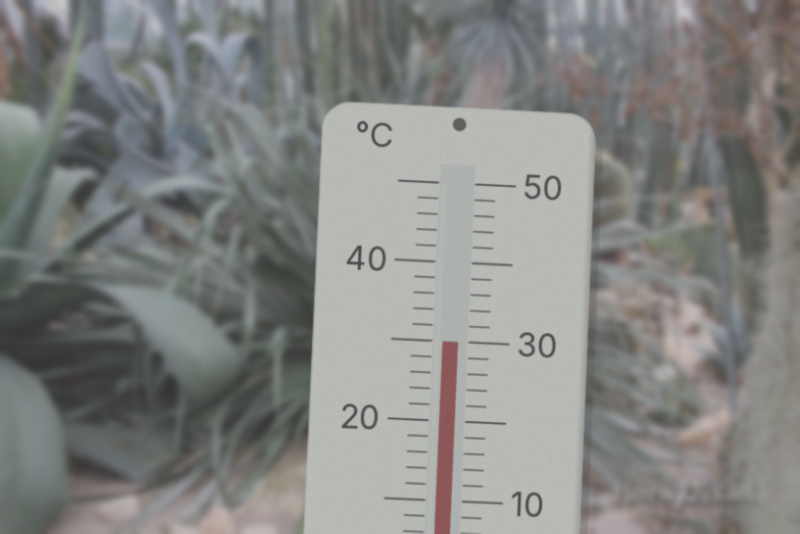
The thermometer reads 30 °C
